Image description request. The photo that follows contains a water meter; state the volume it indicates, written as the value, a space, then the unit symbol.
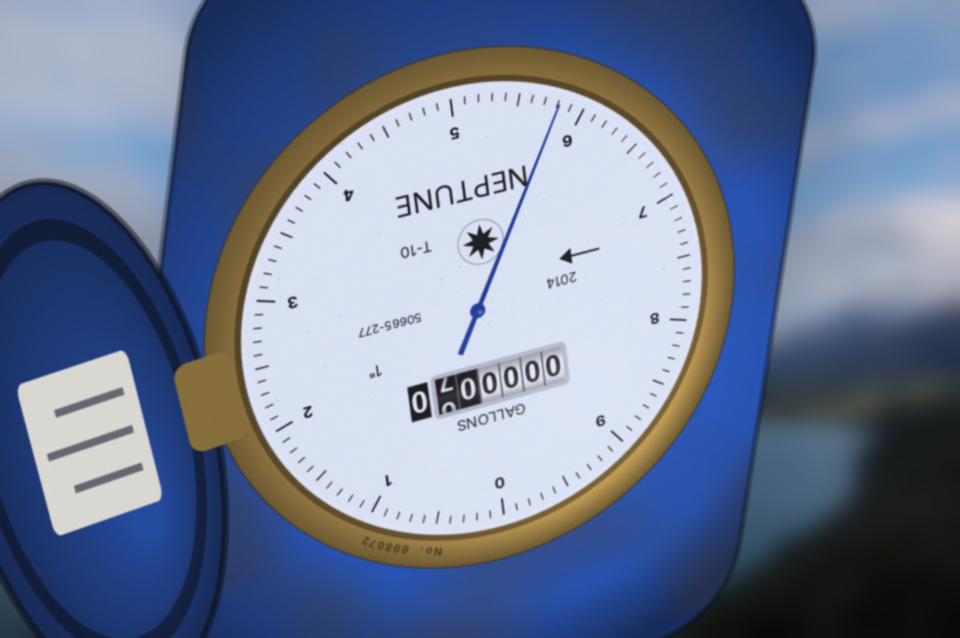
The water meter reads 65.8 gal
